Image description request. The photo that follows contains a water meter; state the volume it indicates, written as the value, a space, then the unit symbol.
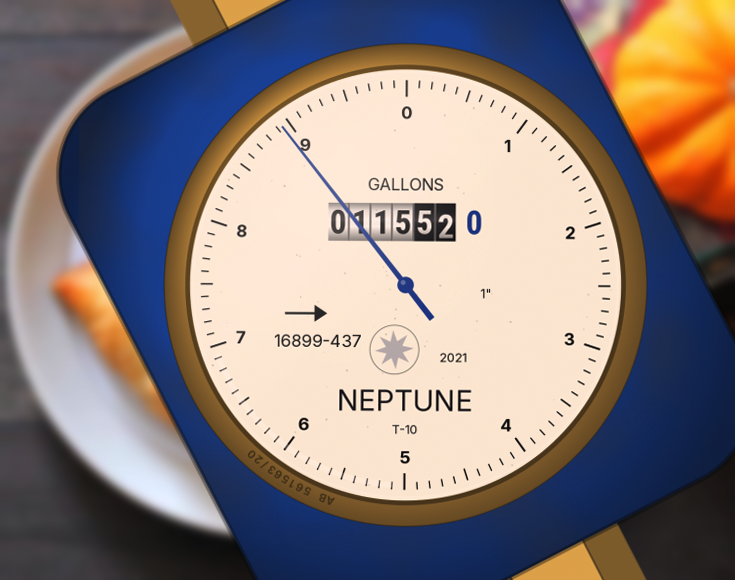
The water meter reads 115518.9 gal
